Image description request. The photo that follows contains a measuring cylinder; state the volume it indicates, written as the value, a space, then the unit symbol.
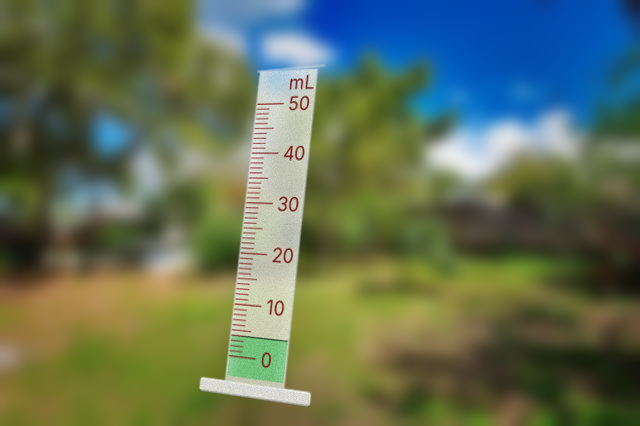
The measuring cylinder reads 4 mL
